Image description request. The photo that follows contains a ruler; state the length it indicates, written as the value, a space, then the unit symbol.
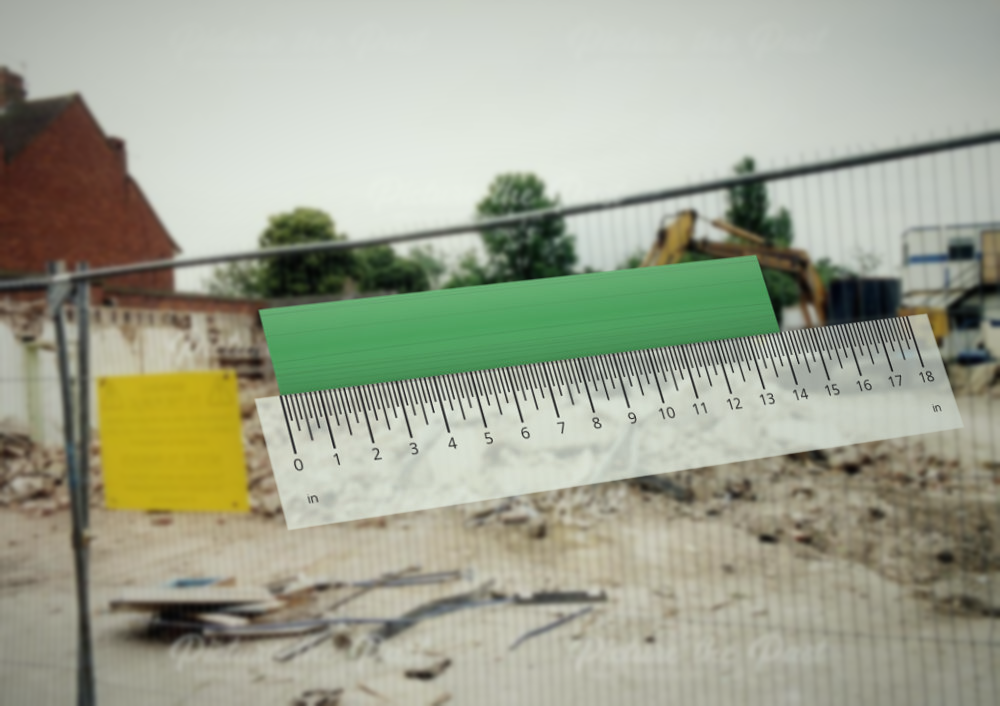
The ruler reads 14 in
